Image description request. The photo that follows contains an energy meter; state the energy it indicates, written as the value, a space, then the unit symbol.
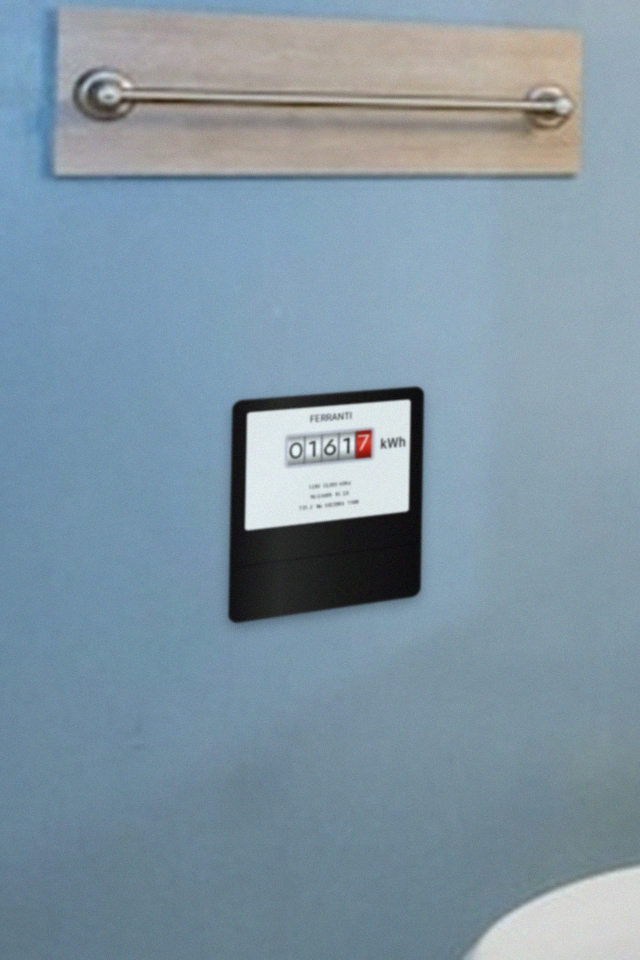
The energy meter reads 161.7 kWh
